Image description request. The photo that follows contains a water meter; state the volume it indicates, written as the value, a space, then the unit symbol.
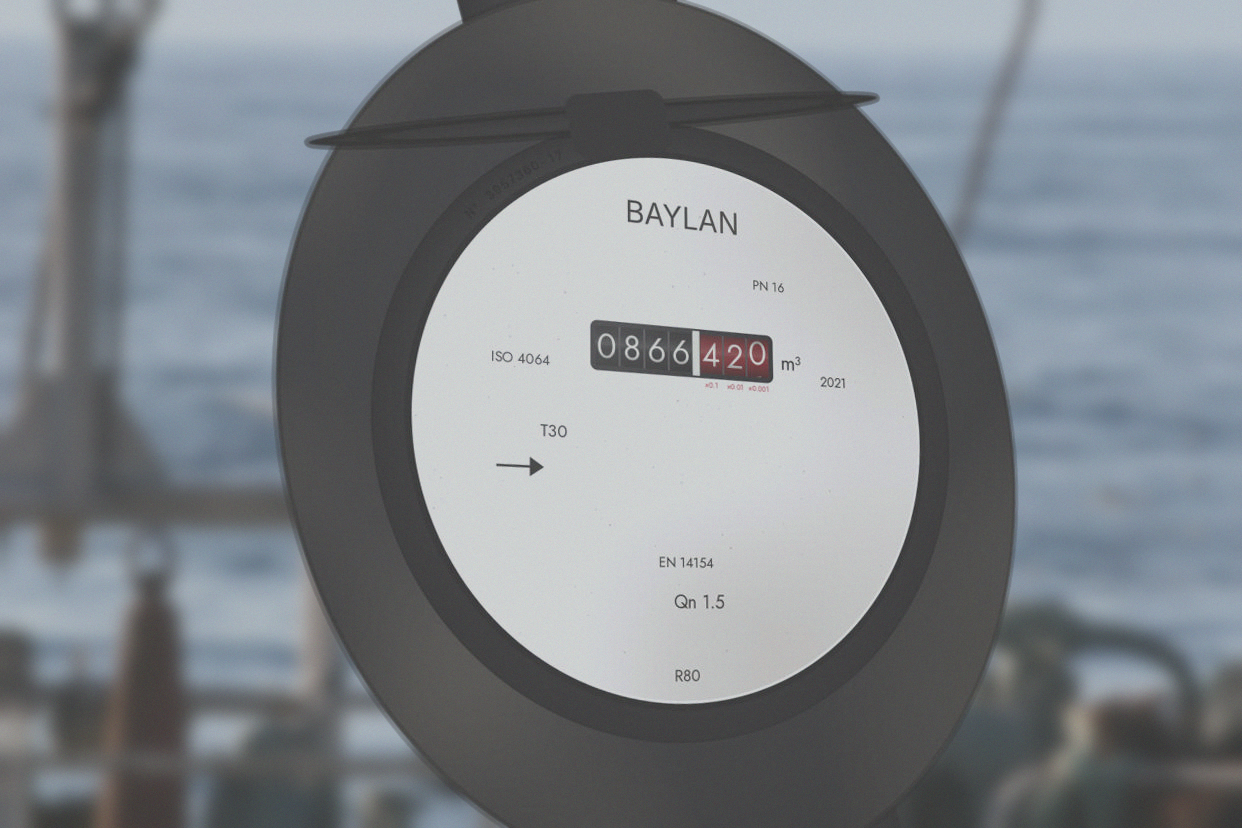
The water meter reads 866.420 m³
